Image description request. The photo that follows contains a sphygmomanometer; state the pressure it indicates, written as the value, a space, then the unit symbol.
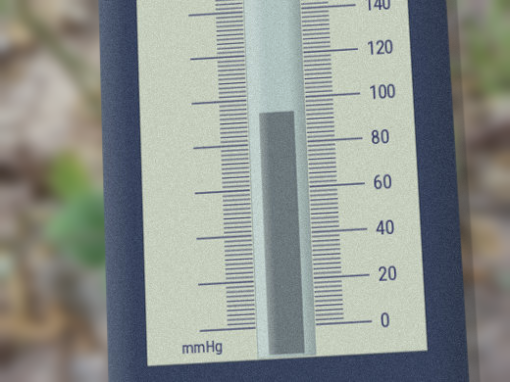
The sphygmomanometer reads 94 mmHg
